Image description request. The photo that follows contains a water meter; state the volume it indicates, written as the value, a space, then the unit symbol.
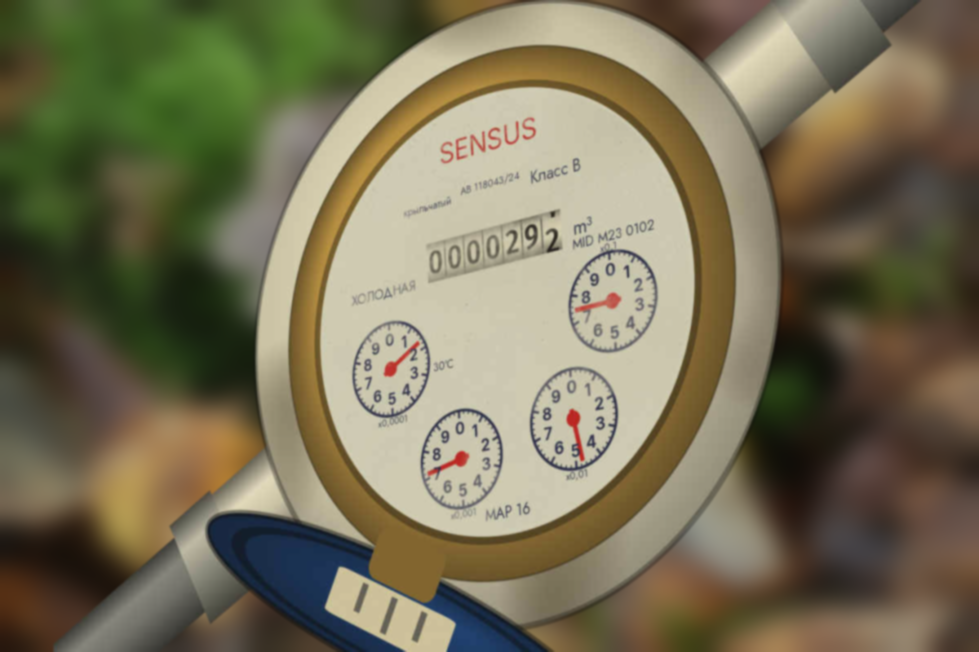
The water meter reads 291.7471 m³
